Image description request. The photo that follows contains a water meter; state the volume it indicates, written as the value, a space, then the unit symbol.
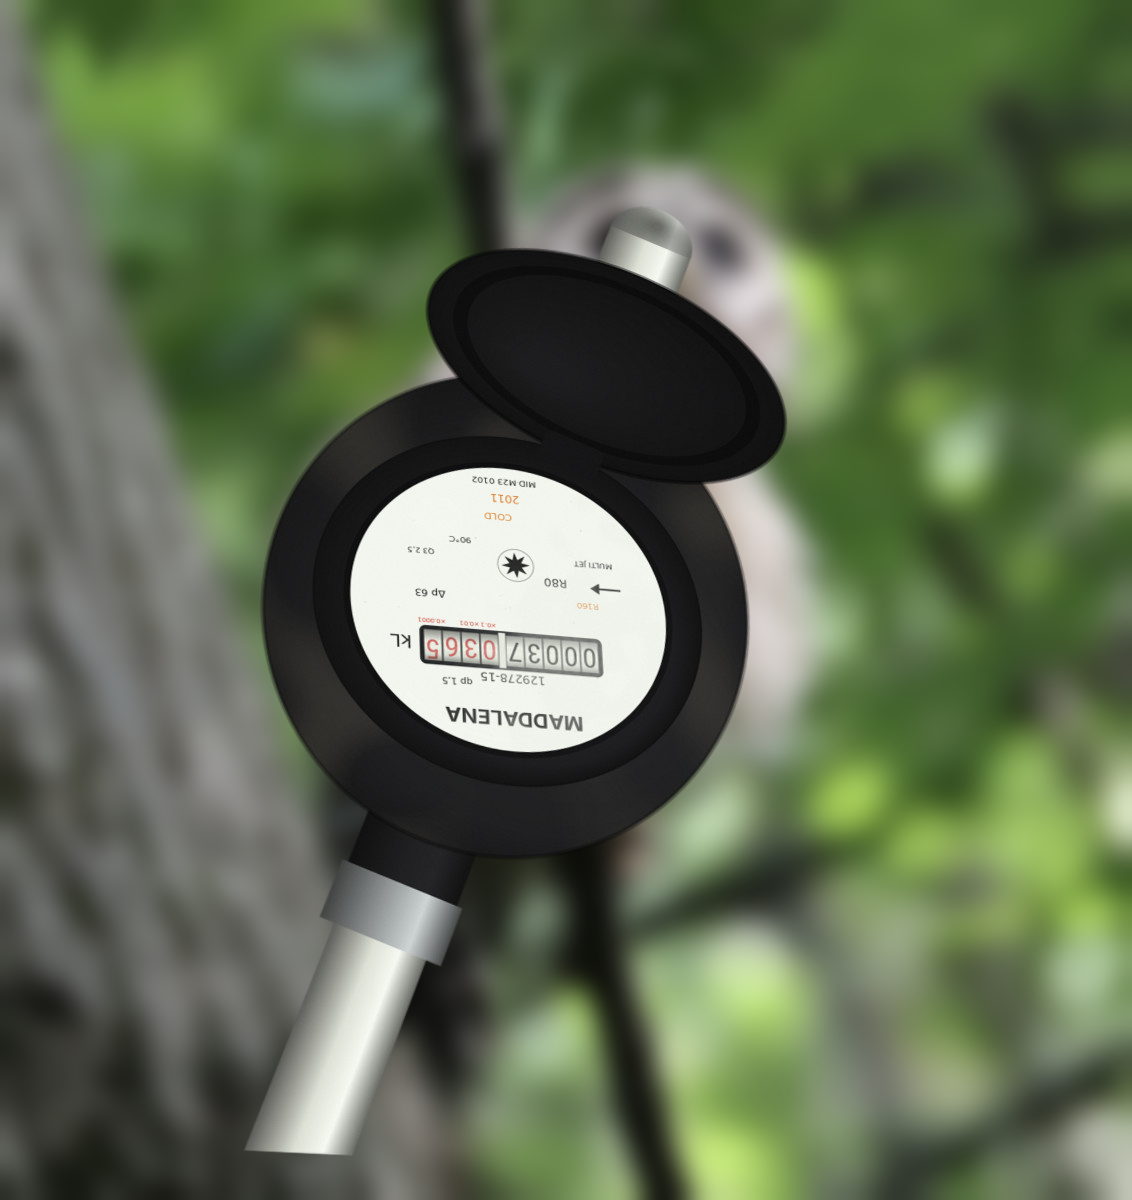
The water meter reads 37.0365 kL
